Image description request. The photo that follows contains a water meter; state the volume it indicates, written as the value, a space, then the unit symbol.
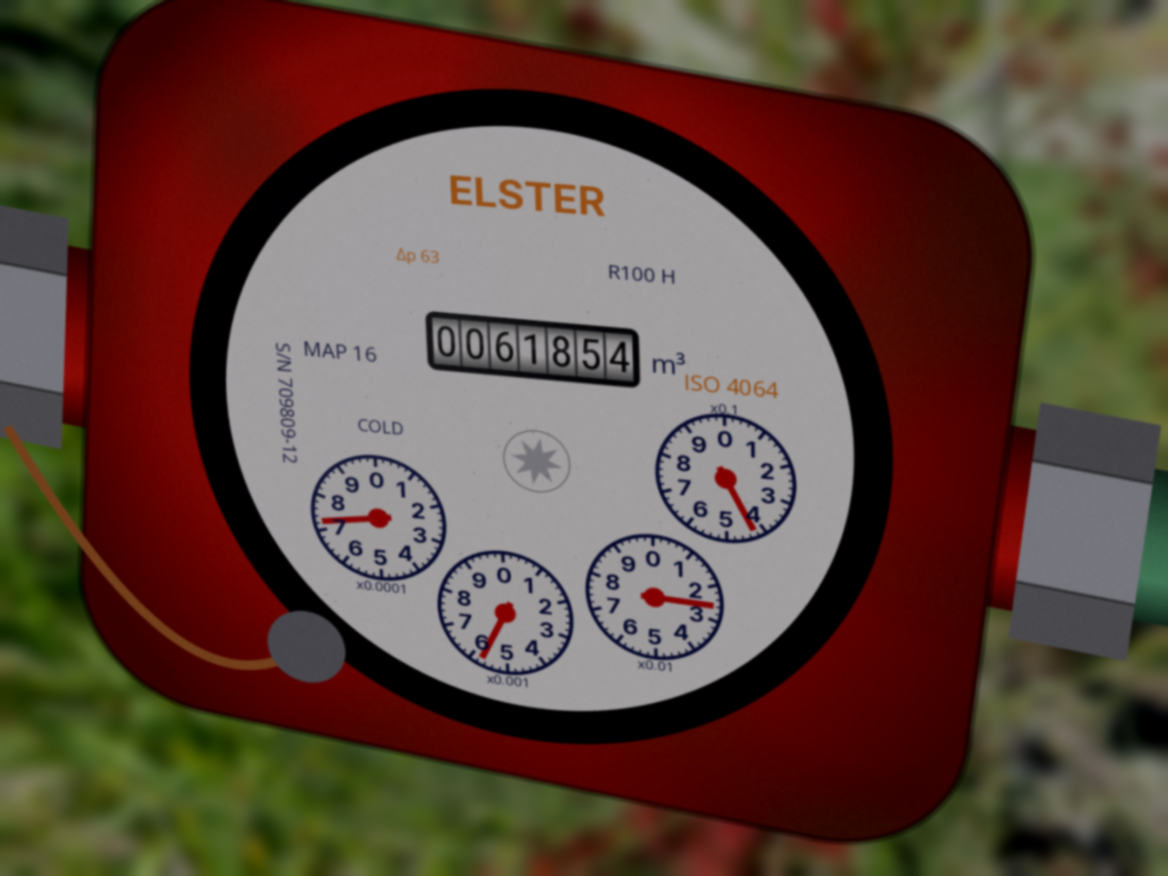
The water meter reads 61854.4257 m³
